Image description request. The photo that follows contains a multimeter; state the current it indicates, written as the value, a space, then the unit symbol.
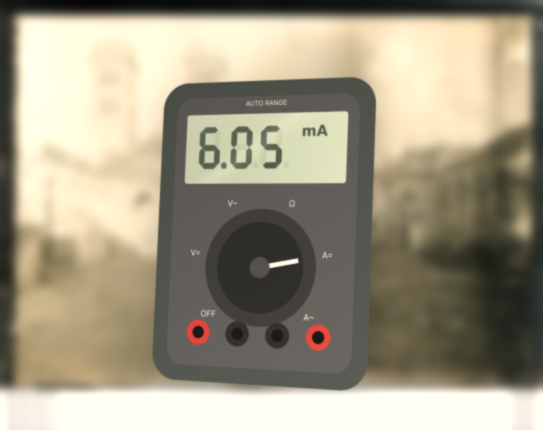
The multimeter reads 6.05 mA
